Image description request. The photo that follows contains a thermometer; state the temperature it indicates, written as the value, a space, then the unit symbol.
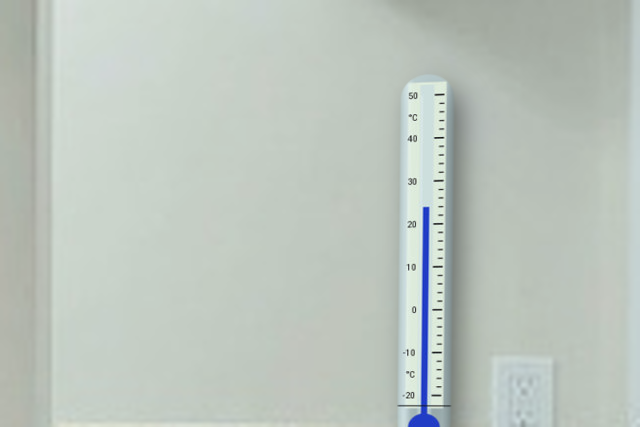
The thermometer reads 24 °C
